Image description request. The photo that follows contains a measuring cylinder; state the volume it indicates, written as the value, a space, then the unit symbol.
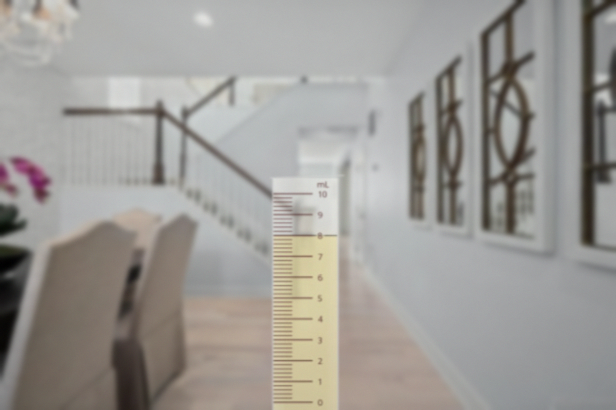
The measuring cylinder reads 8 mL
